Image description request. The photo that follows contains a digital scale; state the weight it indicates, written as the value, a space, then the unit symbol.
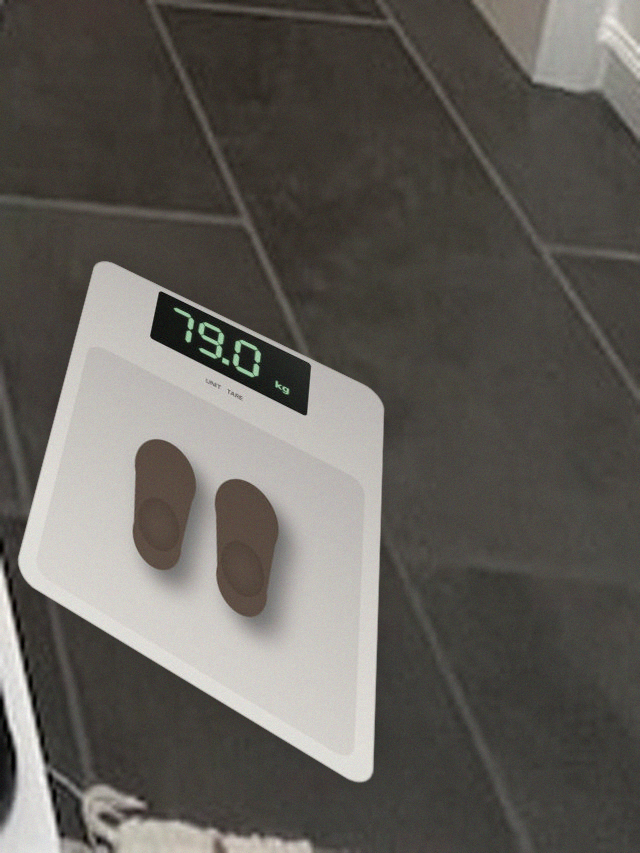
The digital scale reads 79.0 kg
